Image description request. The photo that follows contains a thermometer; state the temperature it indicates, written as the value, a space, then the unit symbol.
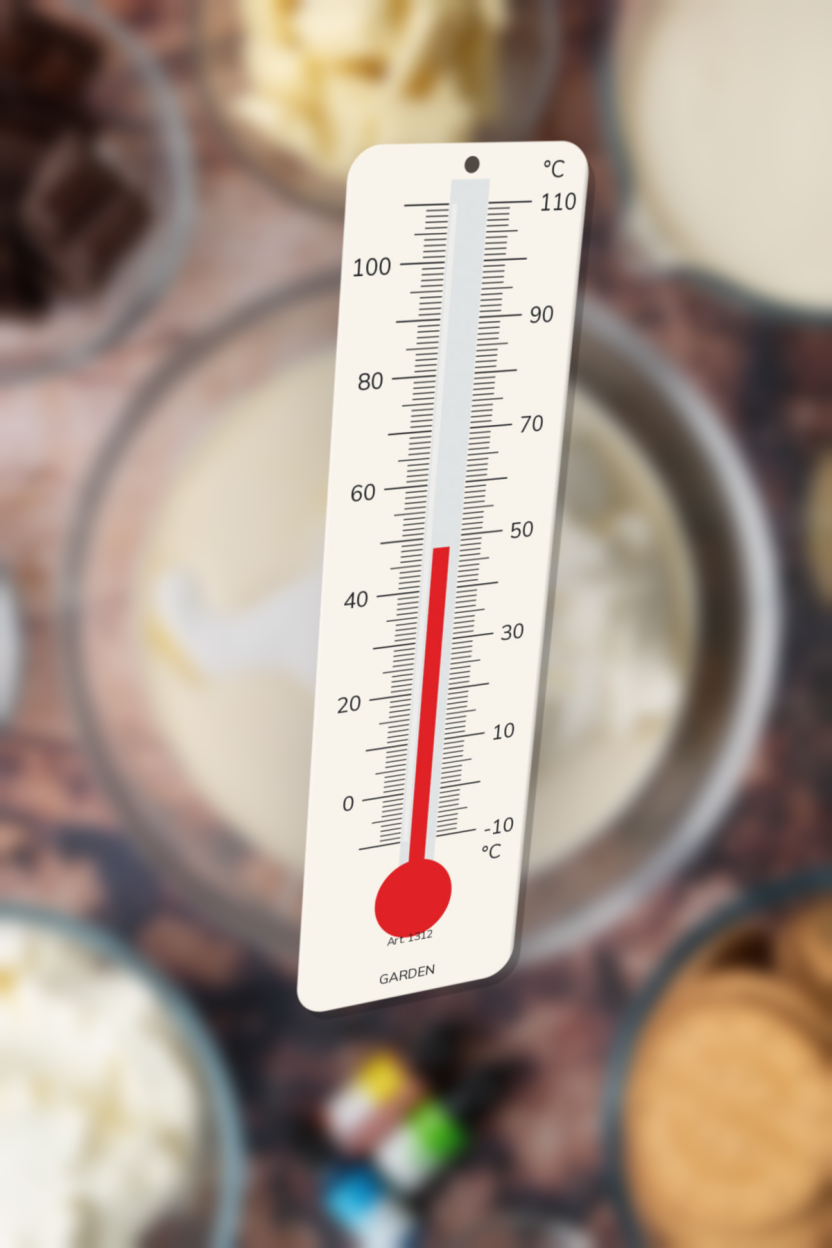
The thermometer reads 48 °C
